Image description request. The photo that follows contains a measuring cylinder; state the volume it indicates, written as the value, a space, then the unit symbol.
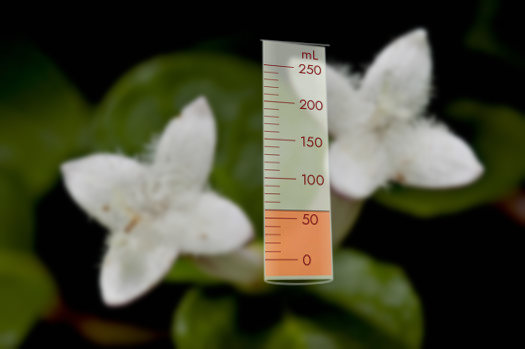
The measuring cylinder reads 60 mL
